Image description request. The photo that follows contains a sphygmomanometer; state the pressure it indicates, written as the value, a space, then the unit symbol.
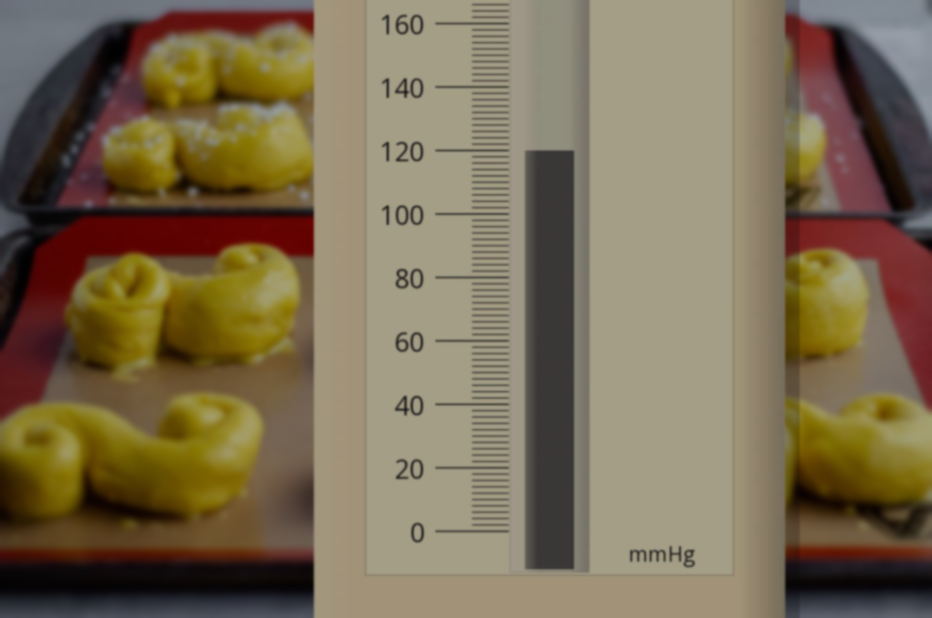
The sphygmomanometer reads 120 mmHg
